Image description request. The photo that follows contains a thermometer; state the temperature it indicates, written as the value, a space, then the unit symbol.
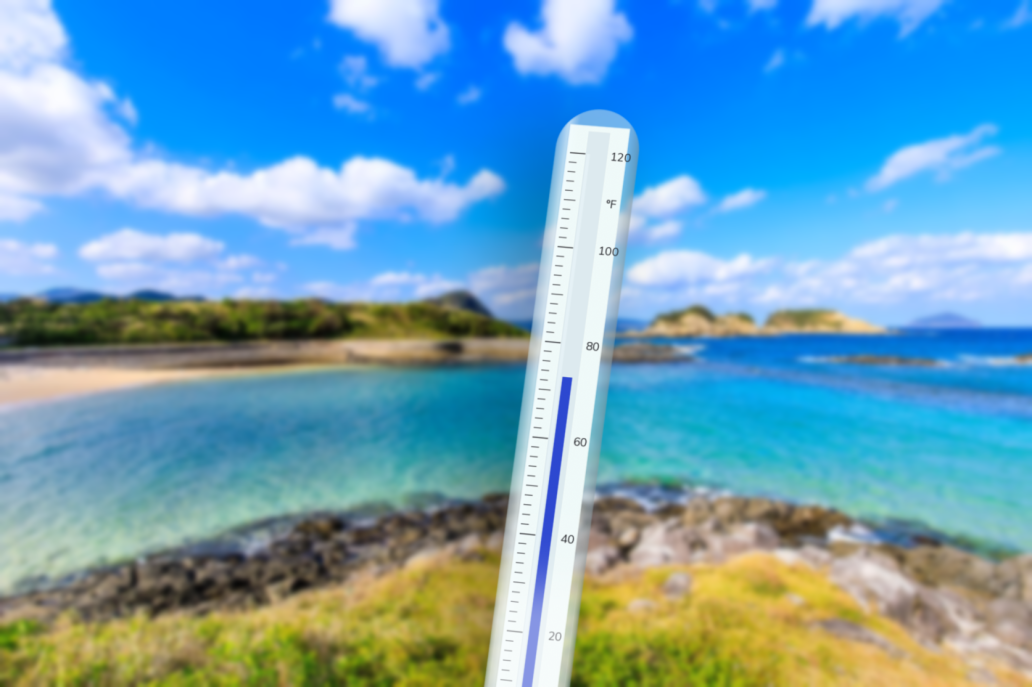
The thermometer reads 73 °F
